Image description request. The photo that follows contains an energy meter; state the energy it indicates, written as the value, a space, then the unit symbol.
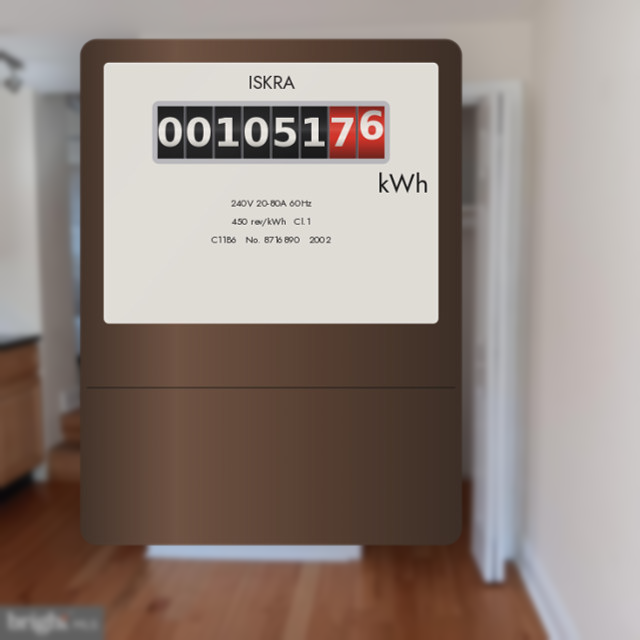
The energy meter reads 1051.76 kWh
